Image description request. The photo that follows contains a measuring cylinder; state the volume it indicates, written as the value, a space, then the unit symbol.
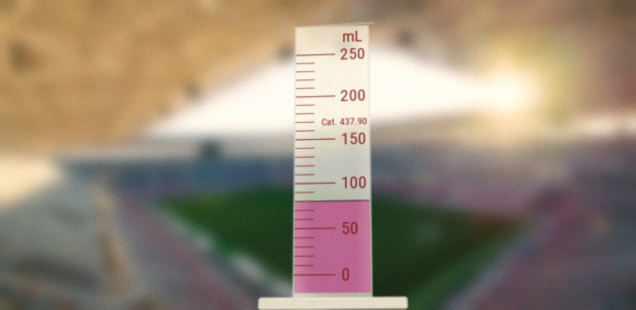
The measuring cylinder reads 80 mL
